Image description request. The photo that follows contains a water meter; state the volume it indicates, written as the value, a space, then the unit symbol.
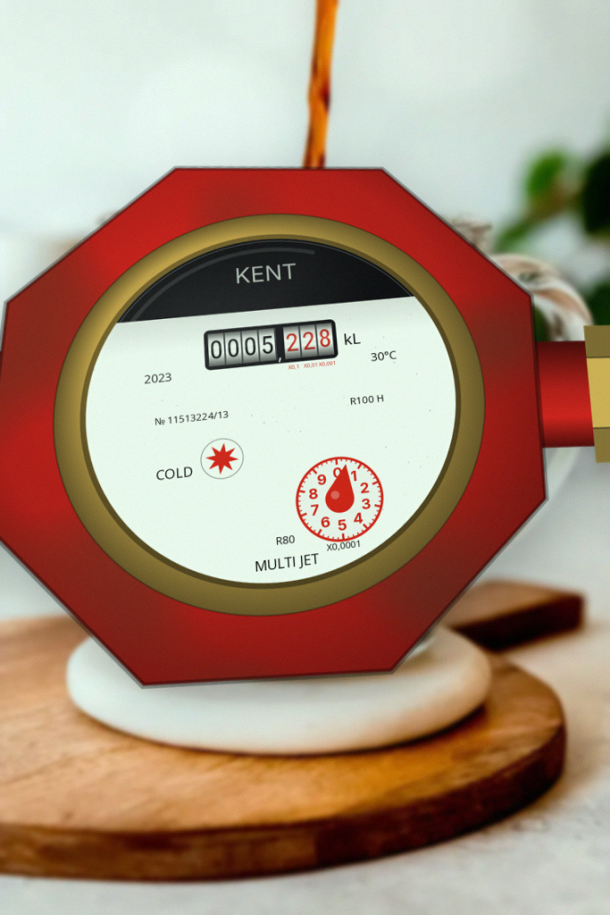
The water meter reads 5.2280 kL
